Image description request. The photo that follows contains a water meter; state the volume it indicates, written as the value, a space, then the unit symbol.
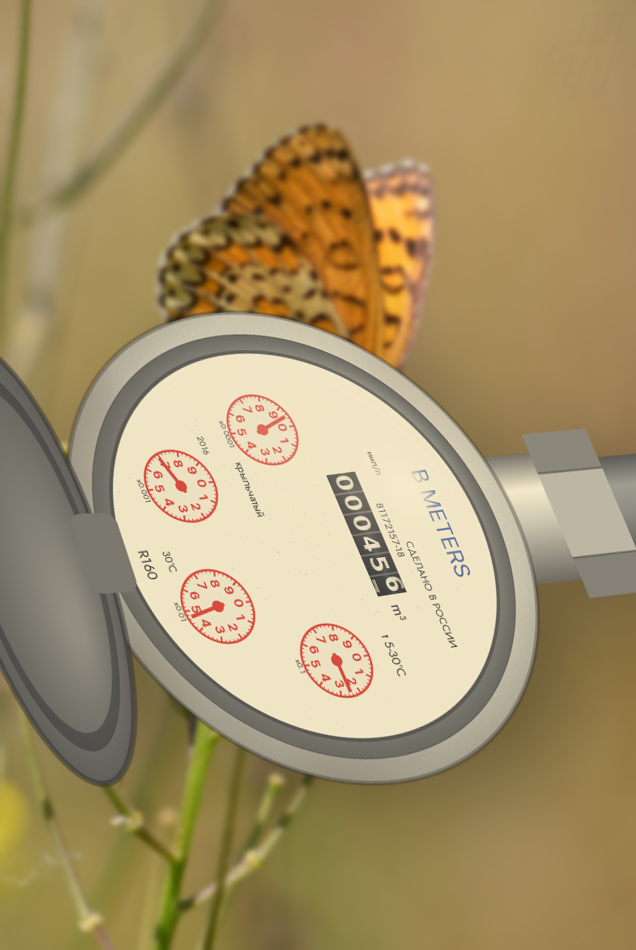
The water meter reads 456.2469 m³
